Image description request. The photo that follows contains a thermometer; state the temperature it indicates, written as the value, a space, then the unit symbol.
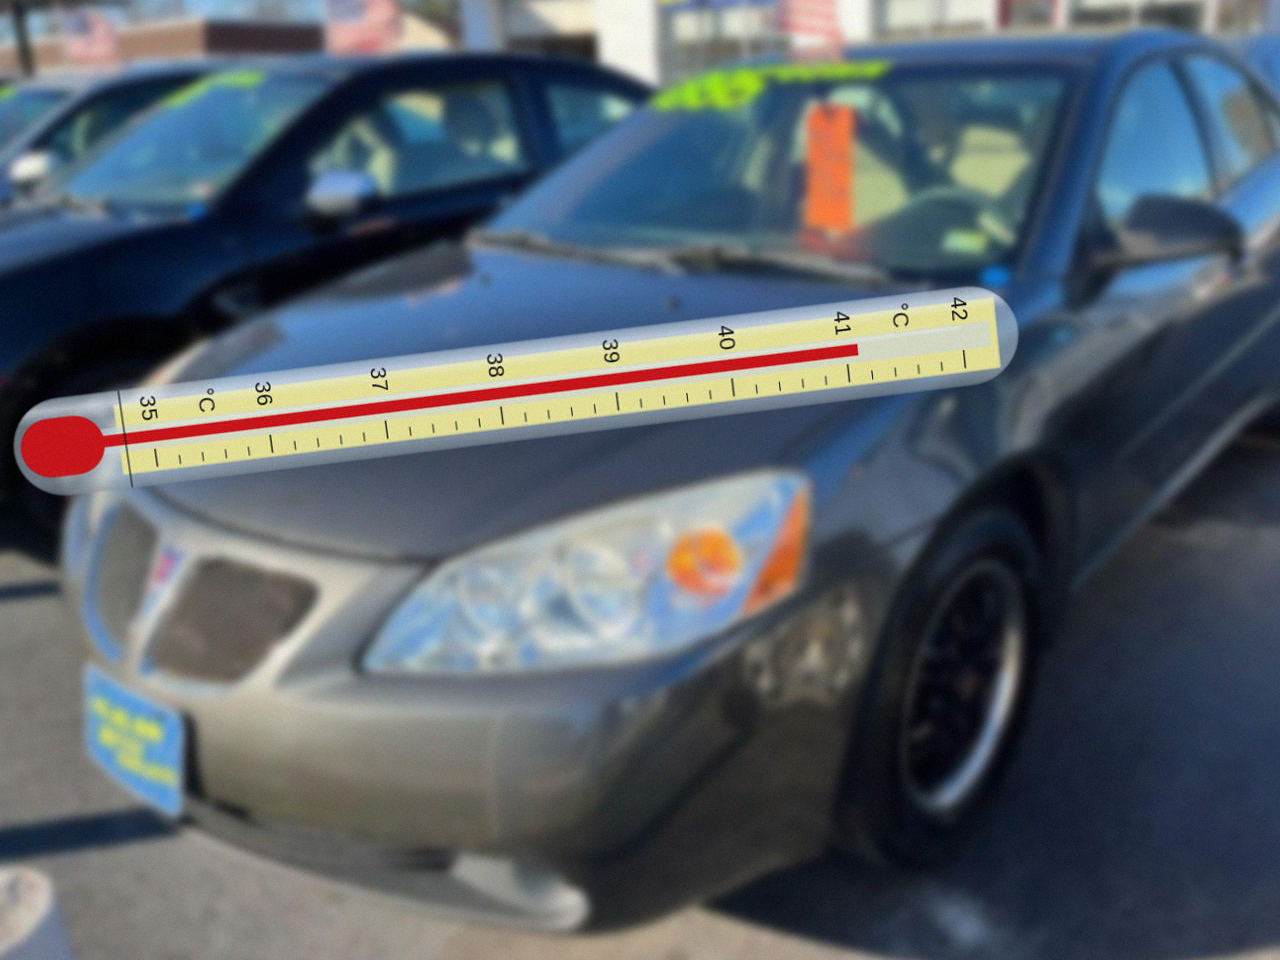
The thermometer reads 41.1 °C
